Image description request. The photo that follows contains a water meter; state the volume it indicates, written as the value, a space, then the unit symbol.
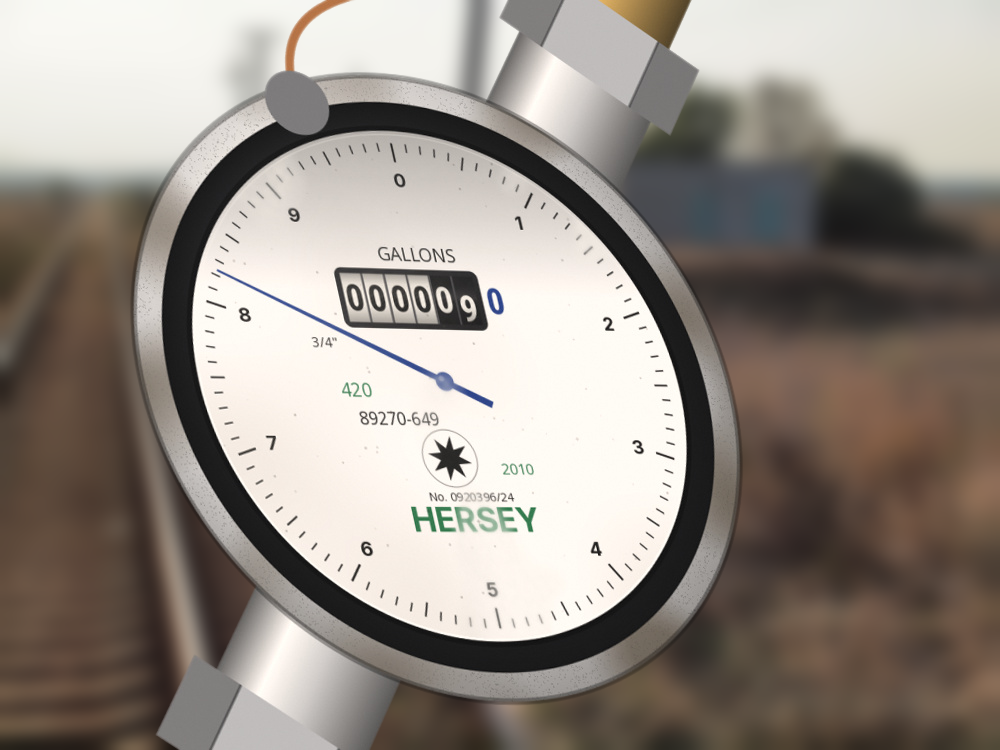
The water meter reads 88.2 gal
